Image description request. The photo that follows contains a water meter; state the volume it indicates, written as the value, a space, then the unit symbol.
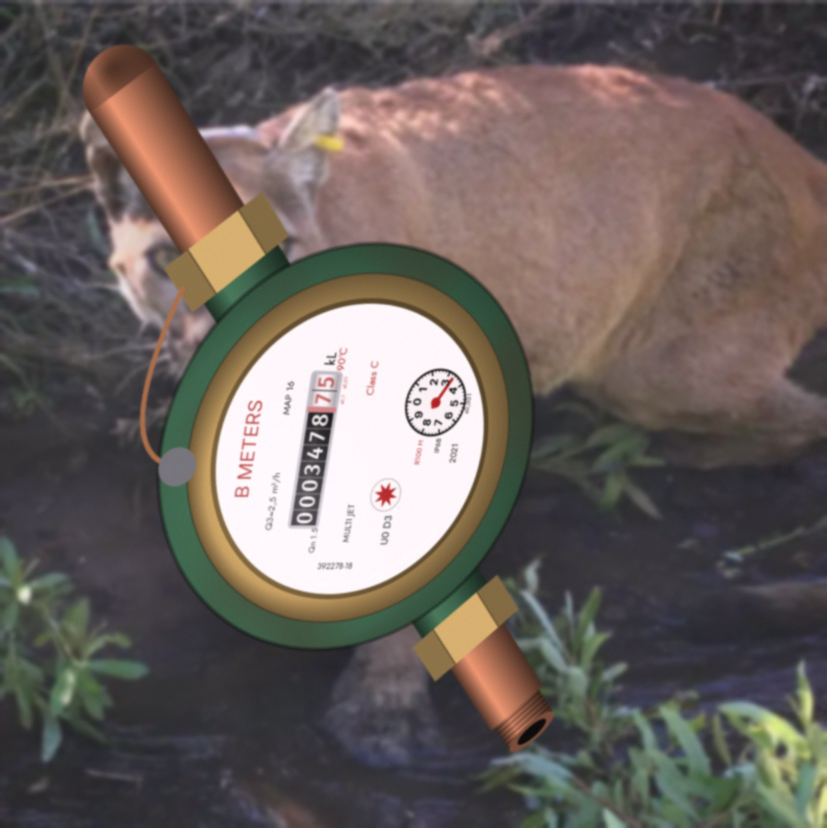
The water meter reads 3478.753 kL
